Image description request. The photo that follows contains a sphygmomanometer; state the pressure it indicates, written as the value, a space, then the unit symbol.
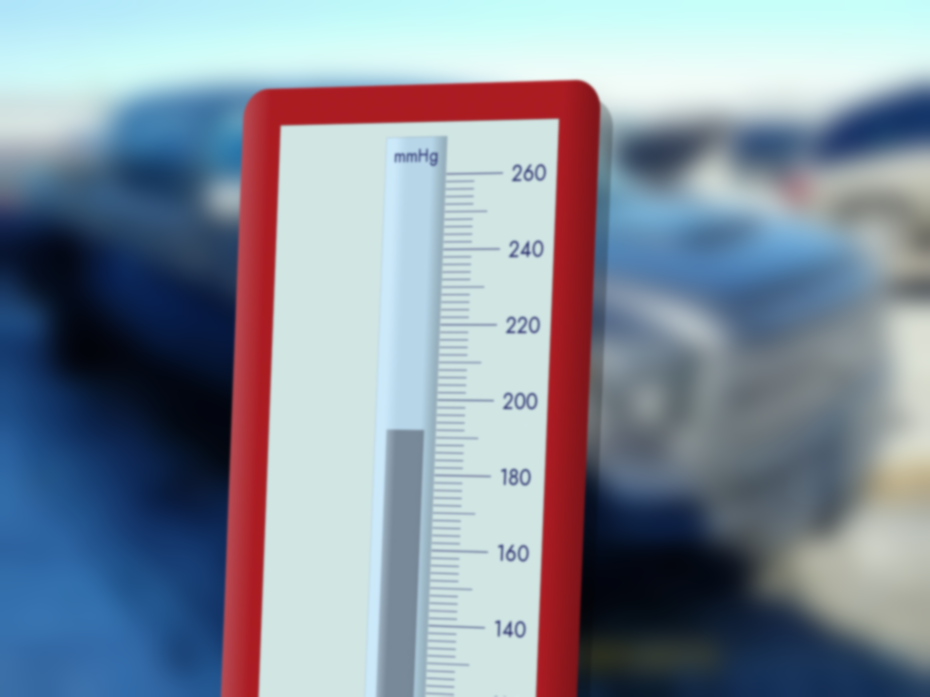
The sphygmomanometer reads 192 mmHg
